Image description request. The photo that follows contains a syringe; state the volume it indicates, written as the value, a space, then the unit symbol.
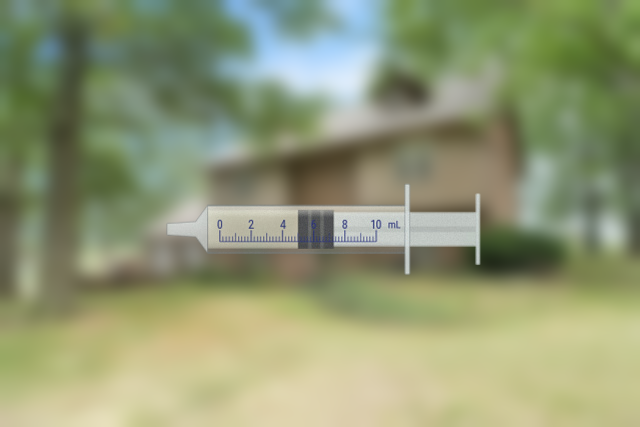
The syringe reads 5 mL
